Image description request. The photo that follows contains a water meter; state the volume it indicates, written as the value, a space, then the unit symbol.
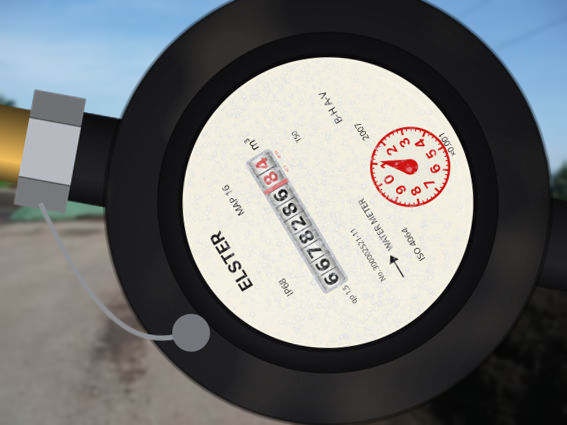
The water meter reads 6678286.841 m³
